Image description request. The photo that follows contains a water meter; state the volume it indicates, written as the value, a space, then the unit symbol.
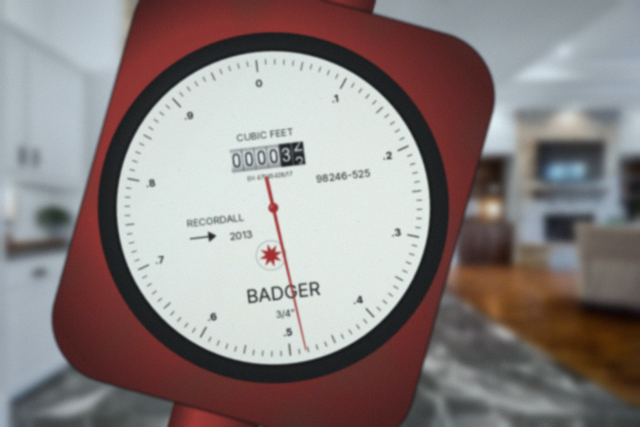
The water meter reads 32.48 ft³
